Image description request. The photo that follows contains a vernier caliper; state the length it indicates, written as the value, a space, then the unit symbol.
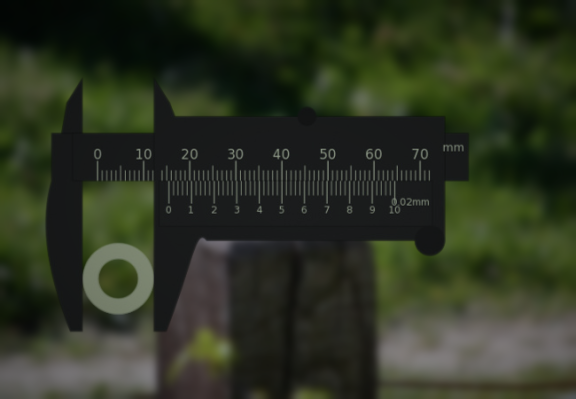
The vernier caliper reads 15.5 mm
